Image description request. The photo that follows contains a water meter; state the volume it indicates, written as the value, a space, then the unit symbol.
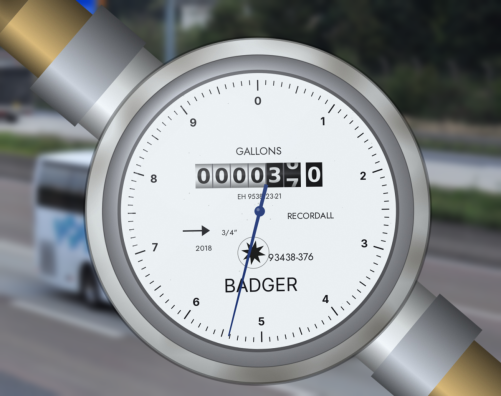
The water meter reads 365.4 gal
